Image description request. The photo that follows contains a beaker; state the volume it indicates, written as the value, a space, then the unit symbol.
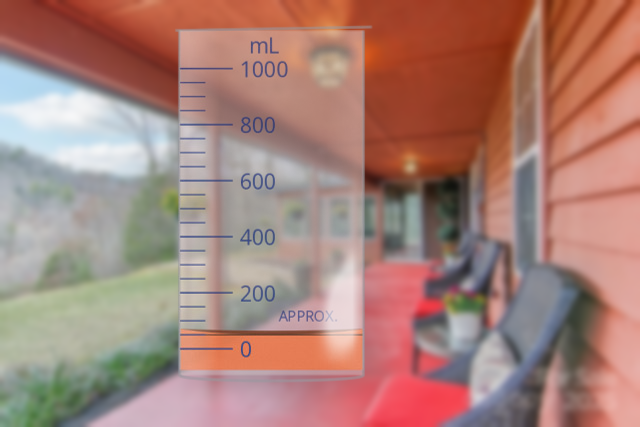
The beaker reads 50 mL
